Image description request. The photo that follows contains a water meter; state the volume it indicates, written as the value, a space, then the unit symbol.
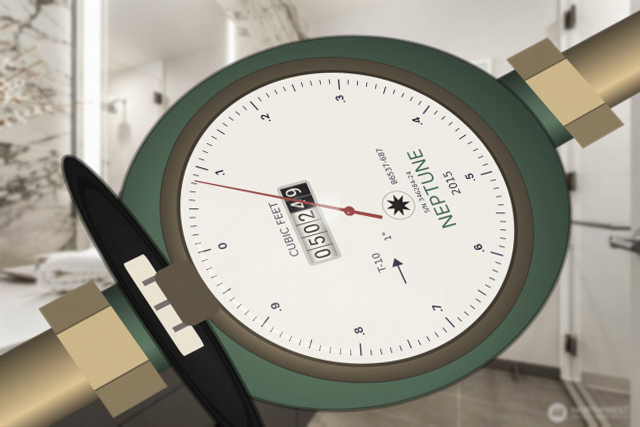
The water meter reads 50249.08 ft³
